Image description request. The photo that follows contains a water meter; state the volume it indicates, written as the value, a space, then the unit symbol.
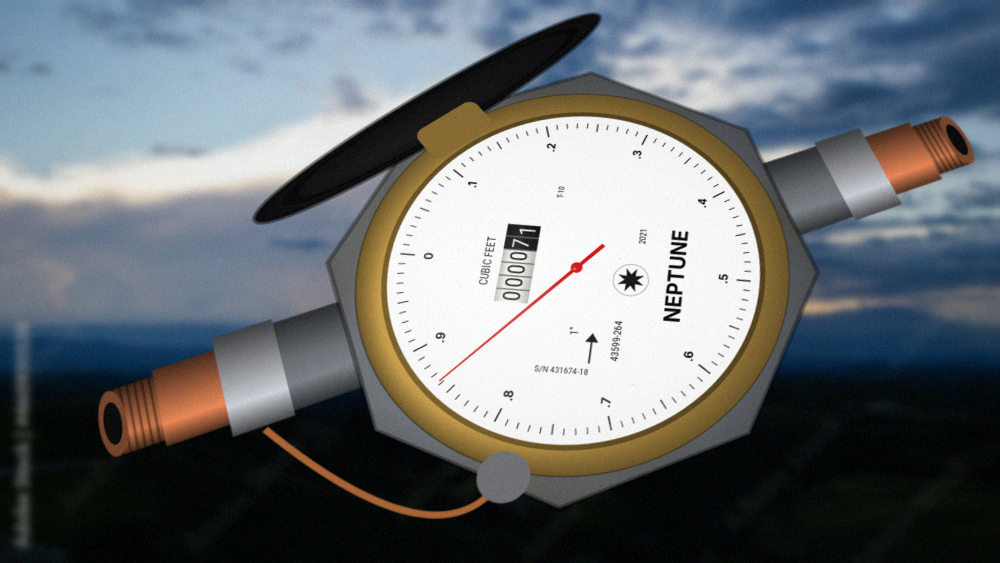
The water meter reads 70.86 ft³
